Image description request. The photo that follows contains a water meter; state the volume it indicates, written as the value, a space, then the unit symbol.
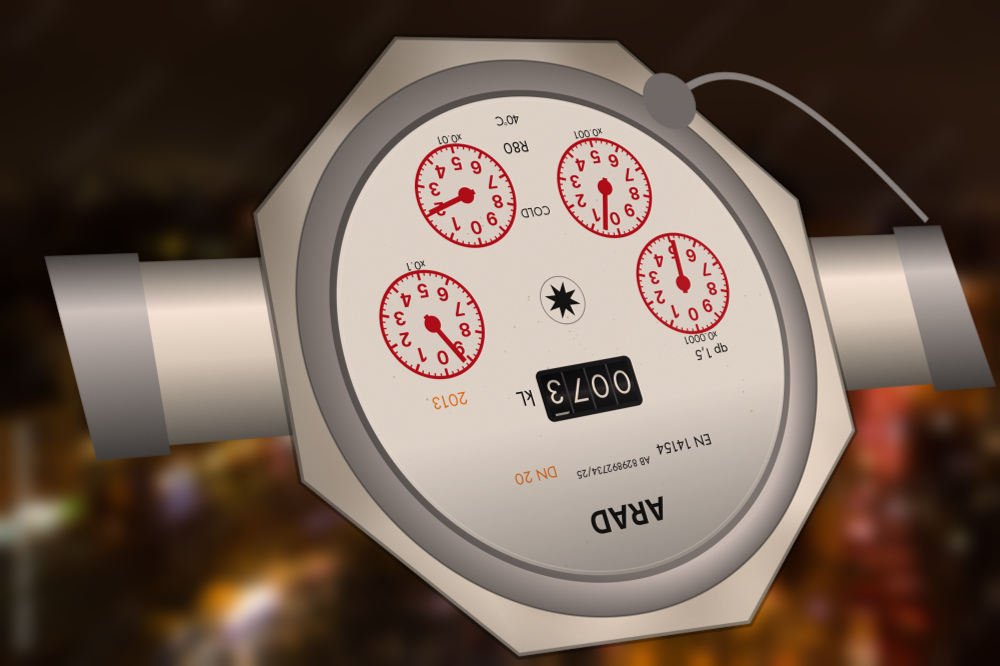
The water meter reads 72.9205 kL
